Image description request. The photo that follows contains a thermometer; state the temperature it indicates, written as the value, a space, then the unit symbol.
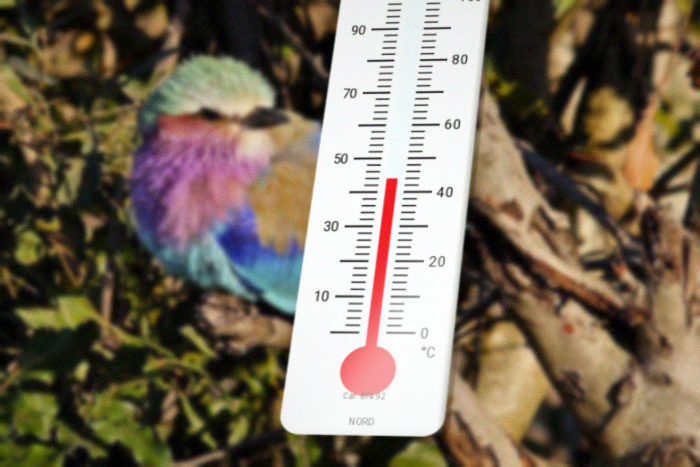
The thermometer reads 44 °C
